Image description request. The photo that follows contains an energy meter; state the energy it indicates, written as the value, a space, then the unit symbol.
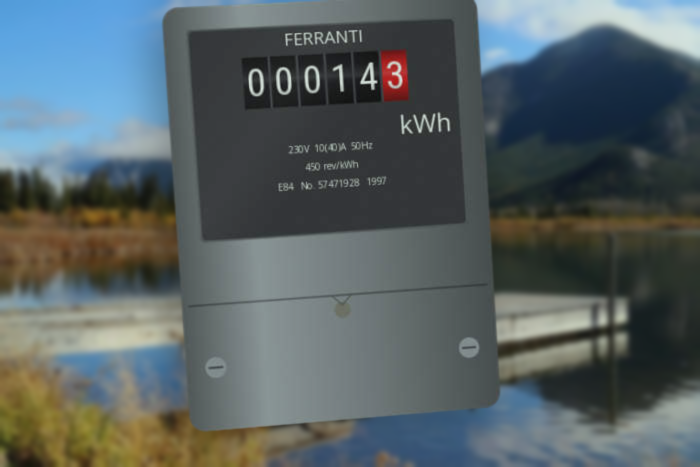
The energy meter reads 14.3 kWh
